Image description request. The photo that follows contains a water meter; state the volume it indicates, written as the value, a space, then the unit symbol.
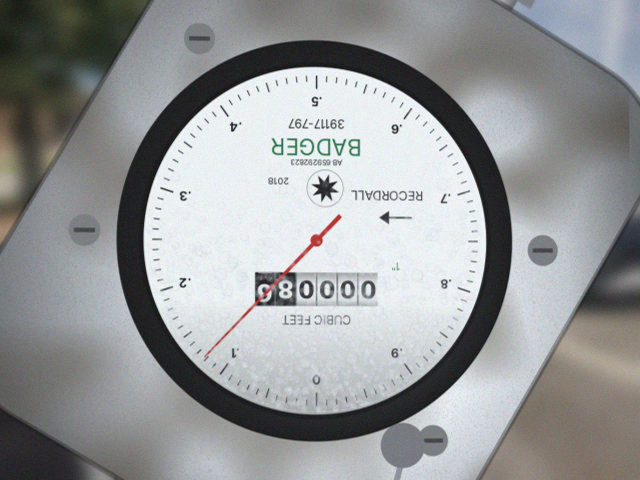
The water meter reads 86.12 ft³
